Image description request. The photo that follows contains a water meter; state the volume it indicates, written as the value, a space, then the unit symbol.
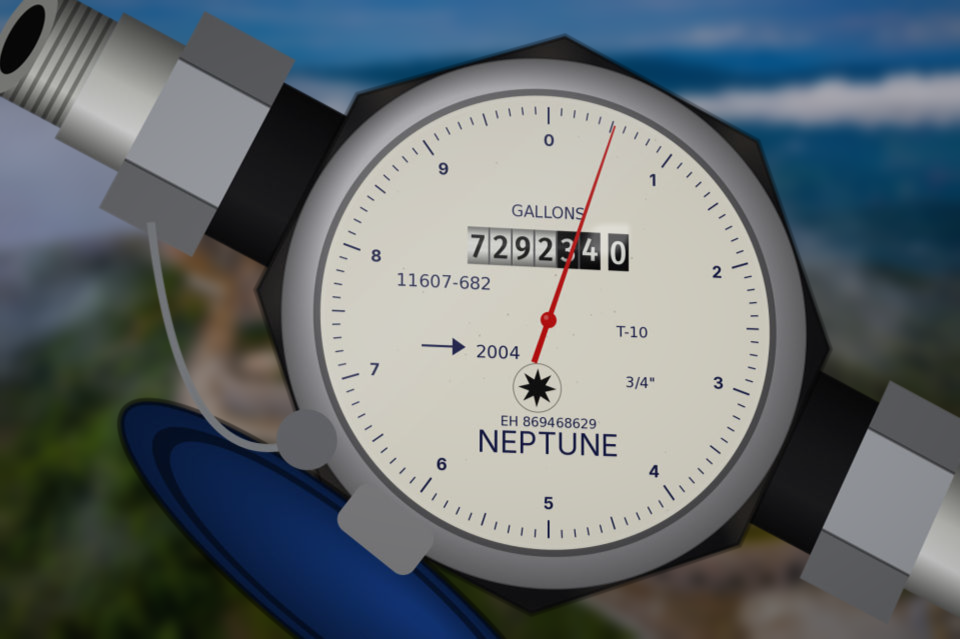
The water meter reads 7292340.5 gal
